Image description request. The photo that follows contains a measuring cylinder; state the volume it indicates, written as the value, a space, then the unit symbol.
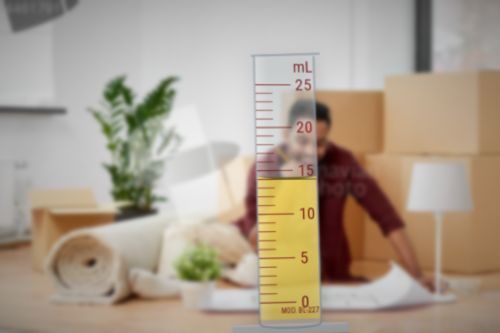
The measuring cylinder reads 14 mL
